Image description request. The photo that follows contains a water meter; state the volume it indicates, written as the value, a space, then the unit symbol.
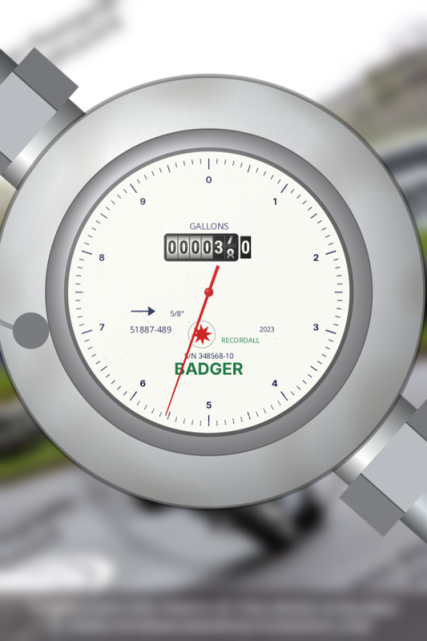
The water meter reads 375.5 gal
